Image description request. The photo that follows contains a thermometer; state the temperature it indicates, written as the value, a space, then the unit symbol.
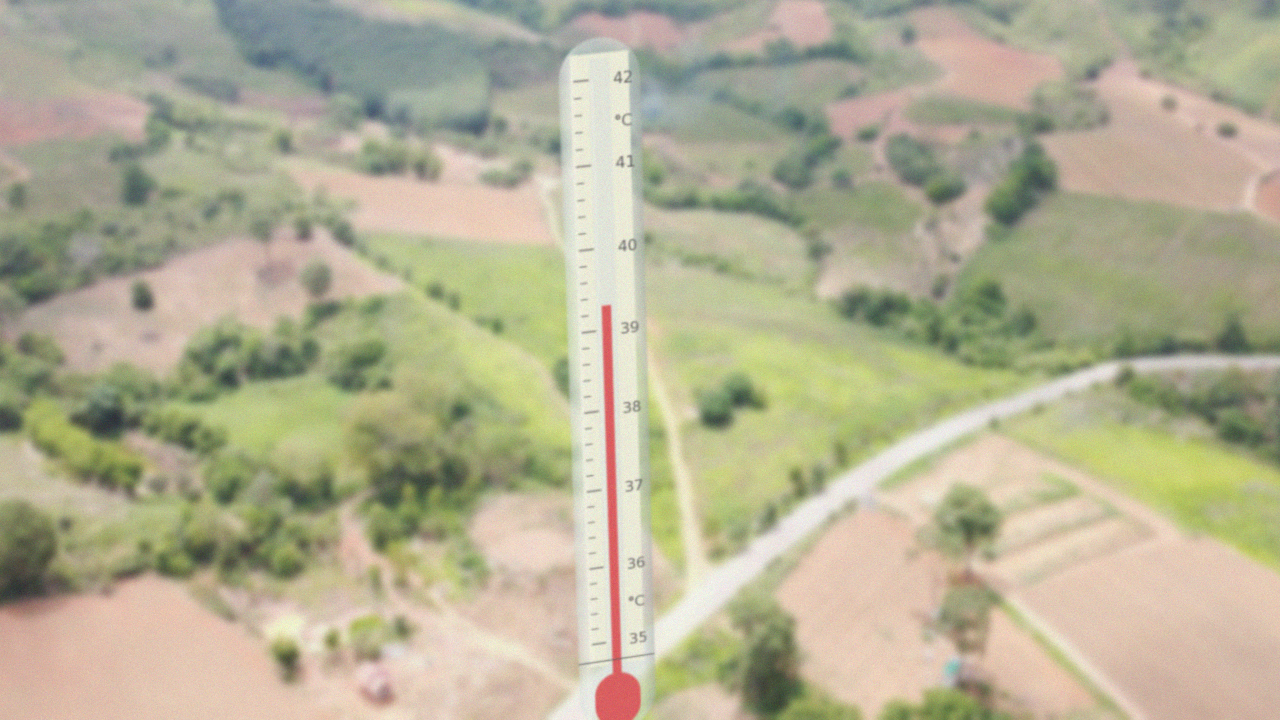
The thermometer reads 39.3 °C
